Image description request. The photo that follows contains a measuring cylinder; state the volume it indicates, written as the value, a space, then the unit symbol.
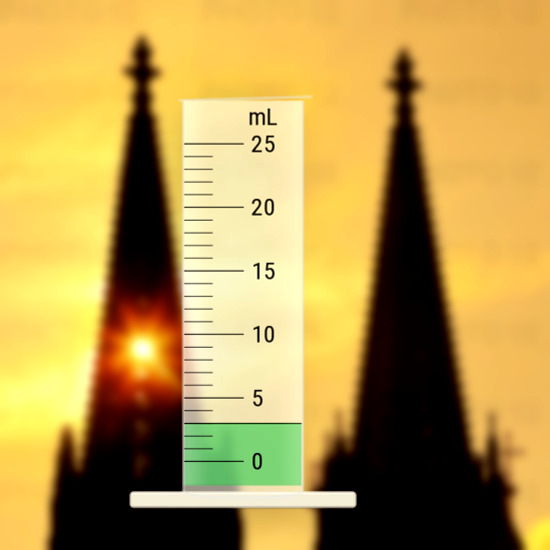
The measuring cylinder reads 3 mL
